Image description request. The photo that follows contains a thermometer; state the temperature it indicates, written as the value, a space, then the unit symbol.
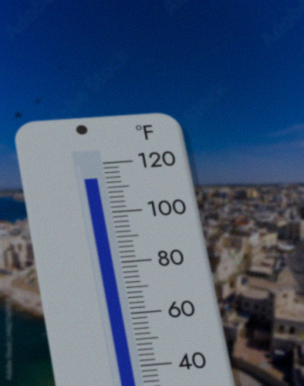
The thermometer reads 114 °F
